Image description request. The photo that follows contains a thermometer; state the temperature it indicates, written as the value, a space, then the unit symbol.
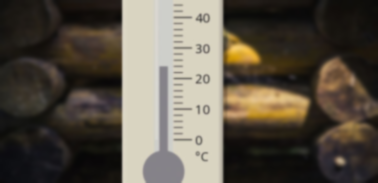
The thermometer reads 24 °C
